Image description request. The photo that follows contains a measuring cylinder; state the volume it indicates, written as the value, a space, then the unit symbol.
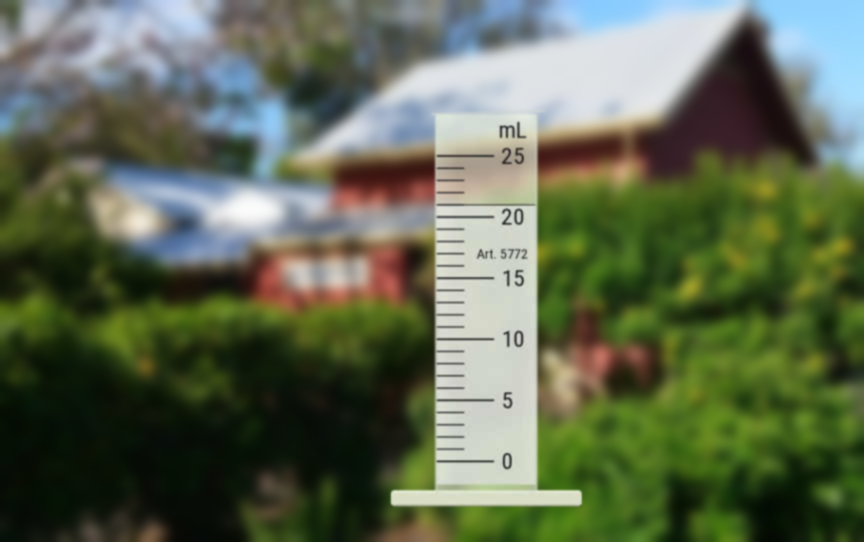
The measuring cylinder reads 21 mL
